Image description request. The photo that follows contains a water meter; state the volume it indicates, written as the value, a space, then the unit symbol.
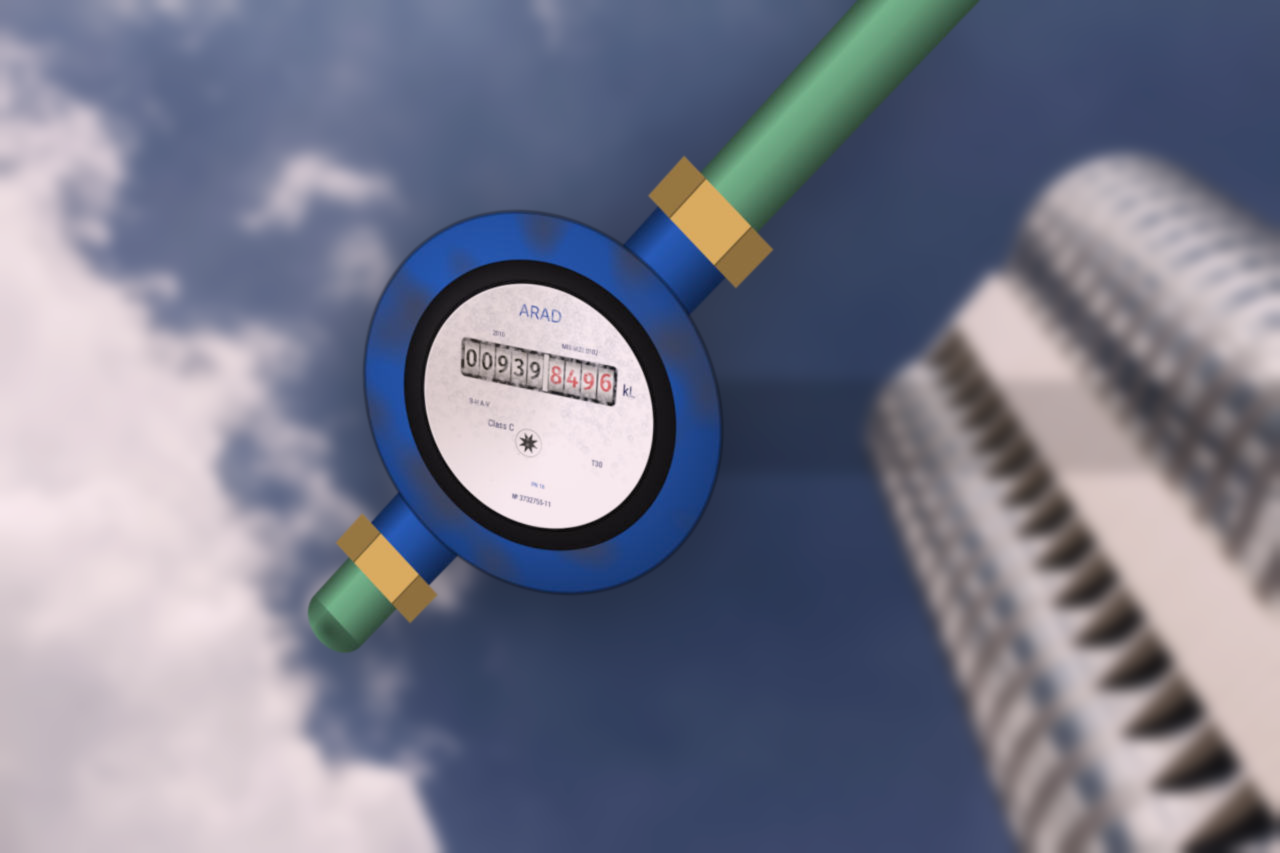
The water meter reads 939.8496 kL
